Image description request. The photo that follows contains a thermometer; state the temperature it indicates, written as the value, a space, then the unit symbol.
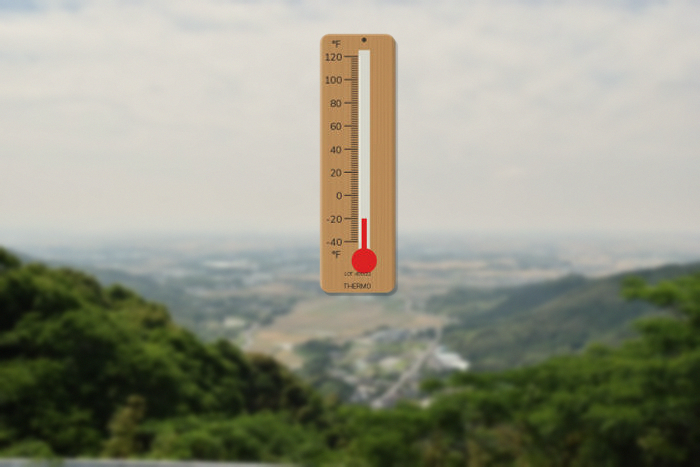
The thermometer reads -20 °F
